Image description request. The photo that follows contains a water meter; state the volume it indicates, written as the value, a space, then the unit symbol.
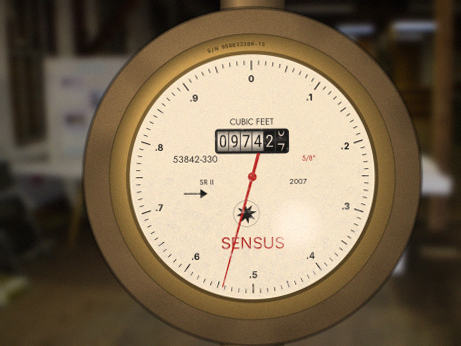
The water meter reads 97426.54 ft³
